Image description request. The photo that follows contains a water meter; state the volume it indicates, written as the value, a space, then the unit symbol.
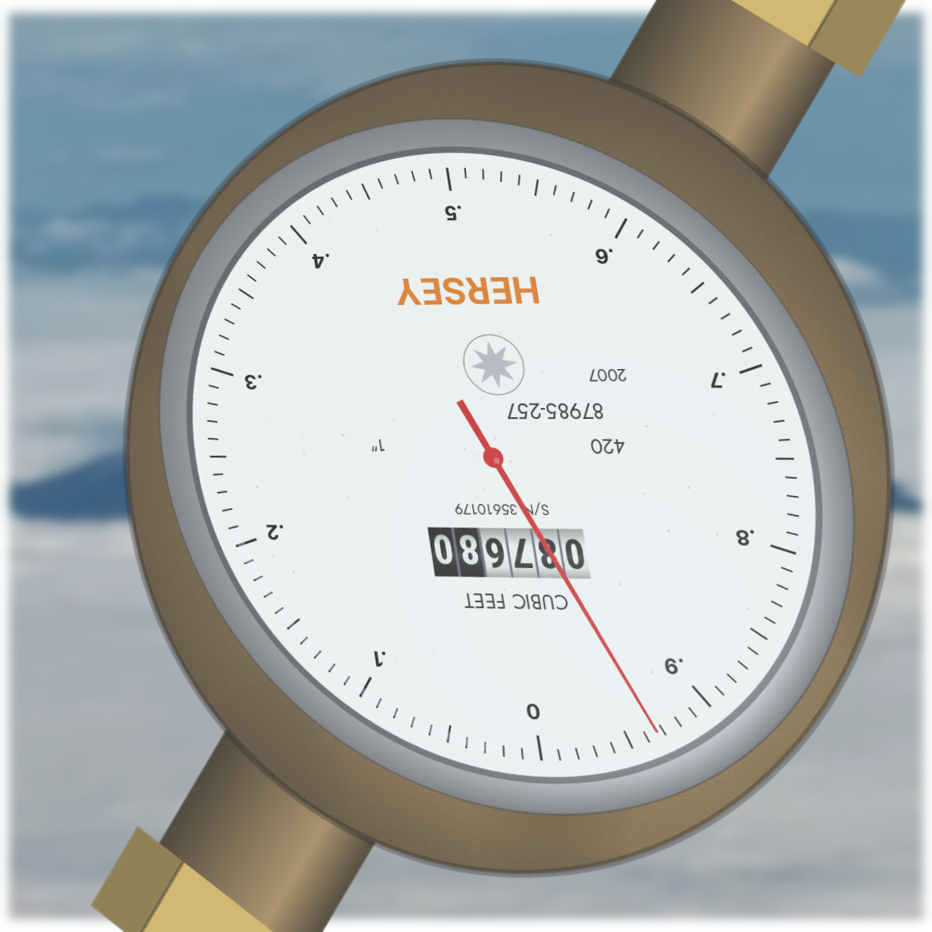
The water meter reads 87679.93 ft³
